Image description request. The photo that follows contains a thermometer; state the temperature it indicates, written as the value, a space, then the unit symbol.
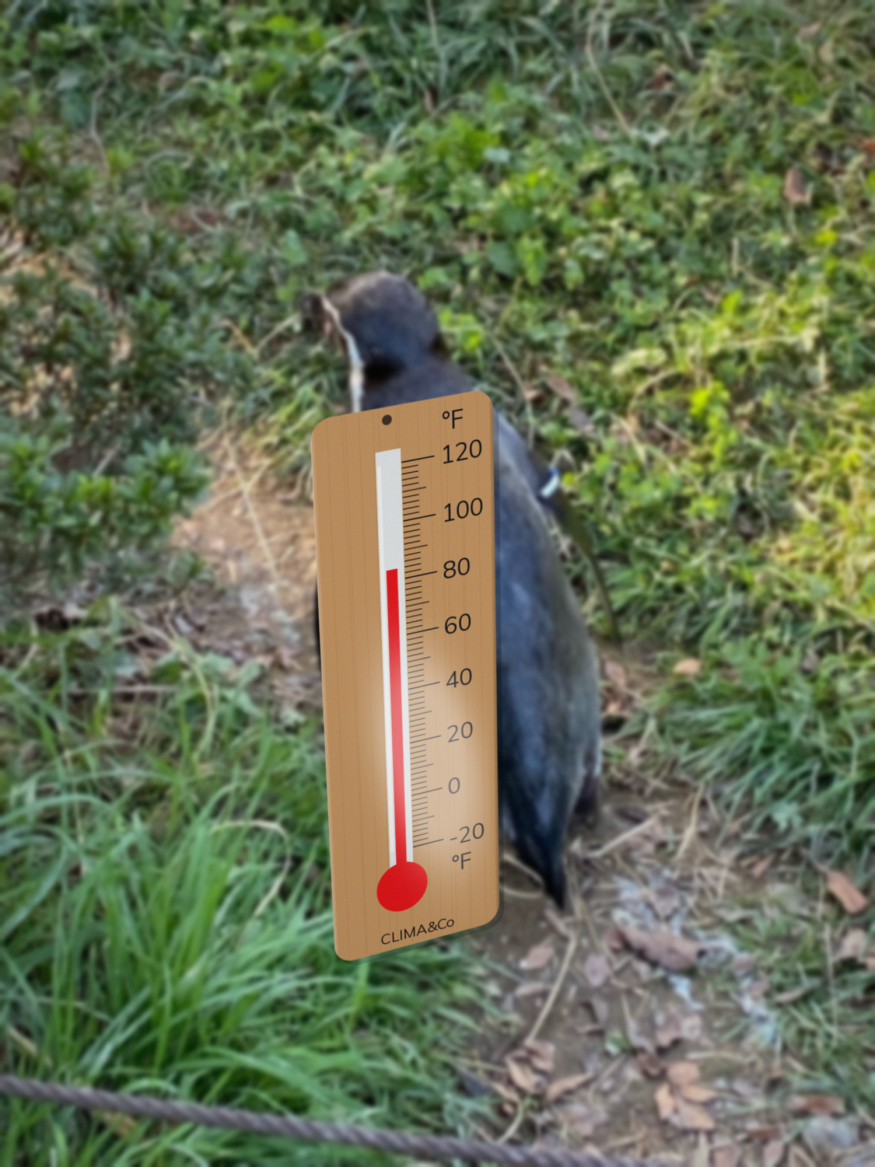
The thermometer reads 84 °F
